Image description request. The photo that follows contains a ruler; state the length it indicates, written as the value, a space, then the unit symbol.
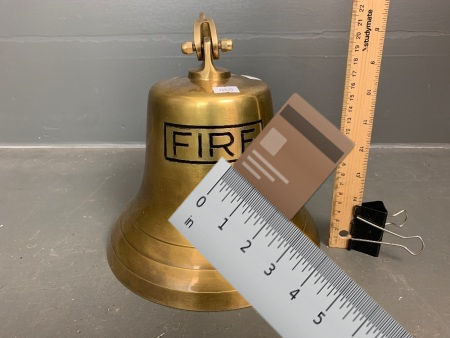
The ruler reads 2.5 in
